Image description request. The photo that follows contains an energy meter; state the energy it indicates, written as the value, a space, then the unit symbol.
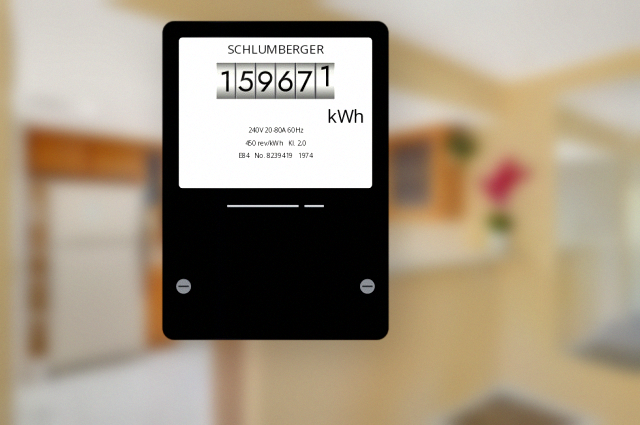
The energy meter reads 159671 kWh
